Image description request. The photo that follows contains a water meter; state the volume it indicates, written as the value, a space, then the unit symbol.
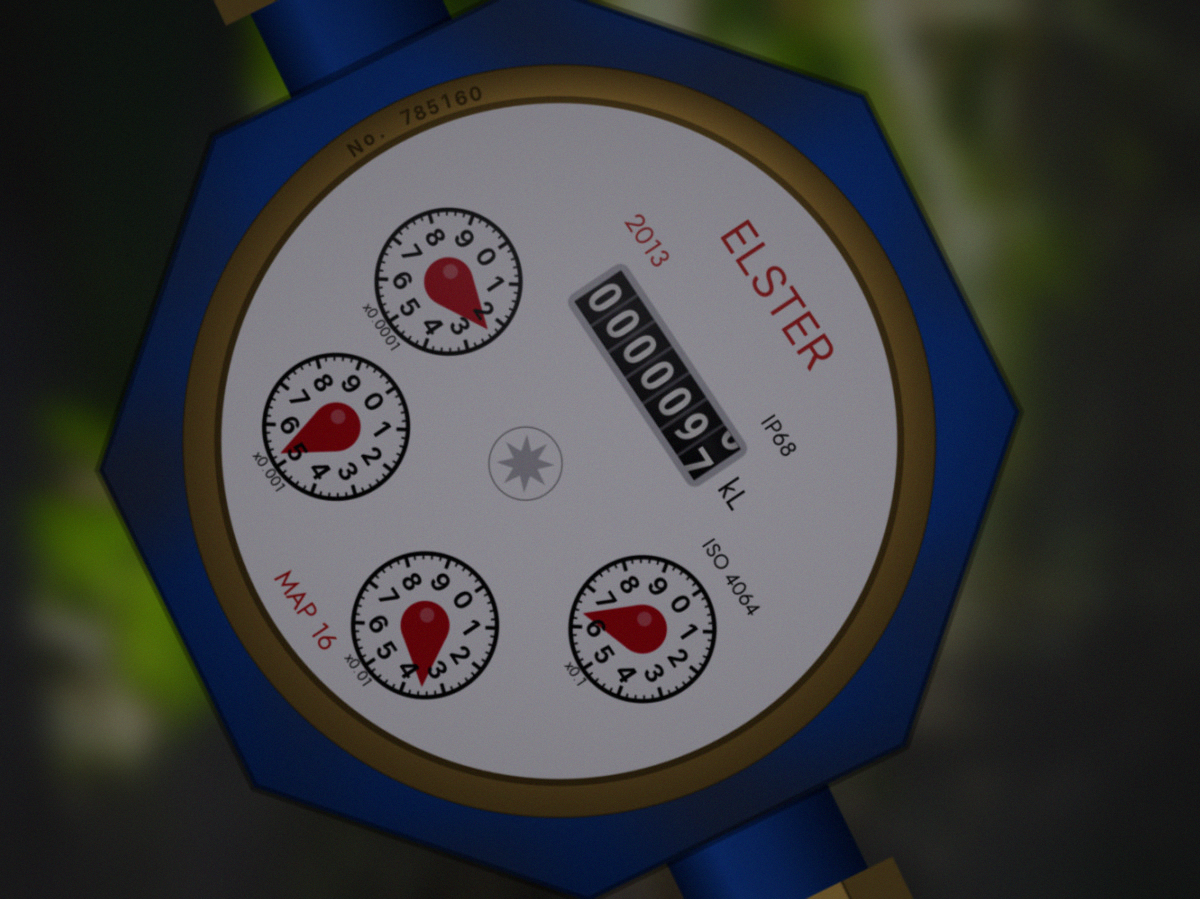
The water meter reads 96.6352 kL
